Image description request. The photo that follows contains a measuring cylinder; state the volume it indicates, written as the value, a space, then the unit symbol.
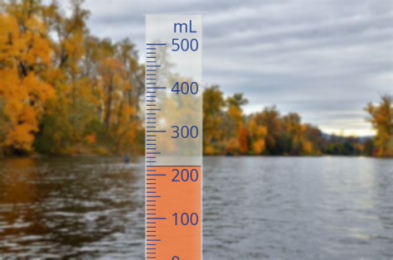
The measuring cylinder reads 220 mL
